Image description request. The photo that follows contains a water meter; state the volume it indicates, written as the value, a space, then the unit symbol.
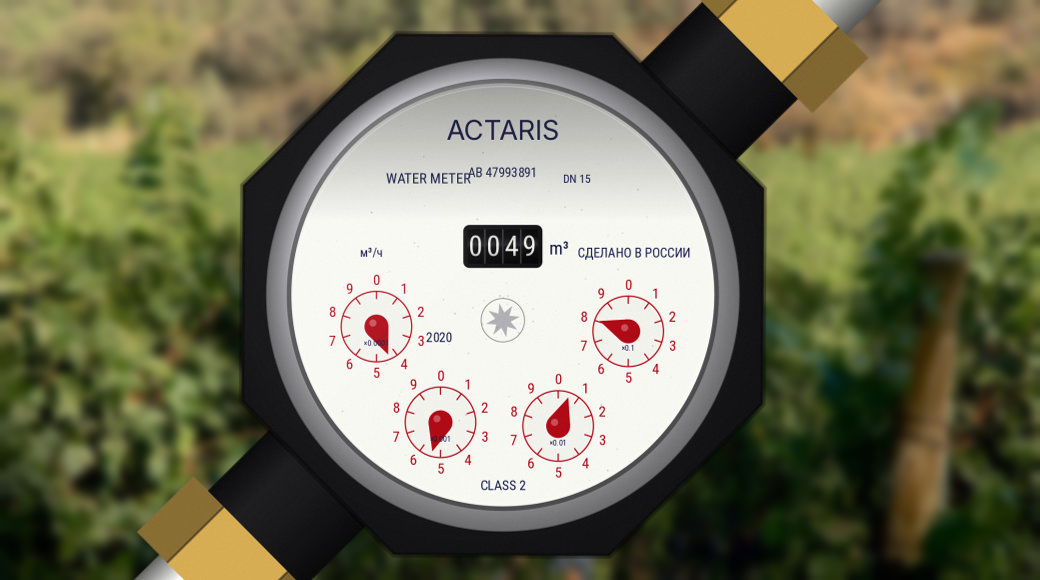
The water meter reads 49.8054 m³
